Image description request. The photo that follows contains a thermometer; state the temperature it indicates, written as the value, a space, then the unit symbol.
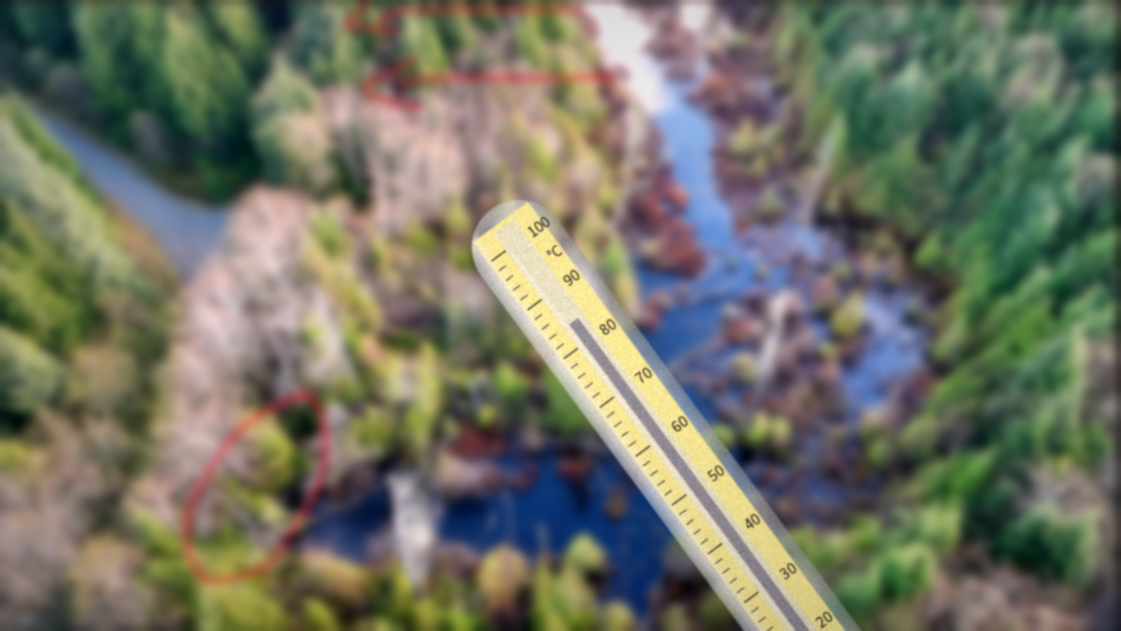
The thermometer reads 84 °C
